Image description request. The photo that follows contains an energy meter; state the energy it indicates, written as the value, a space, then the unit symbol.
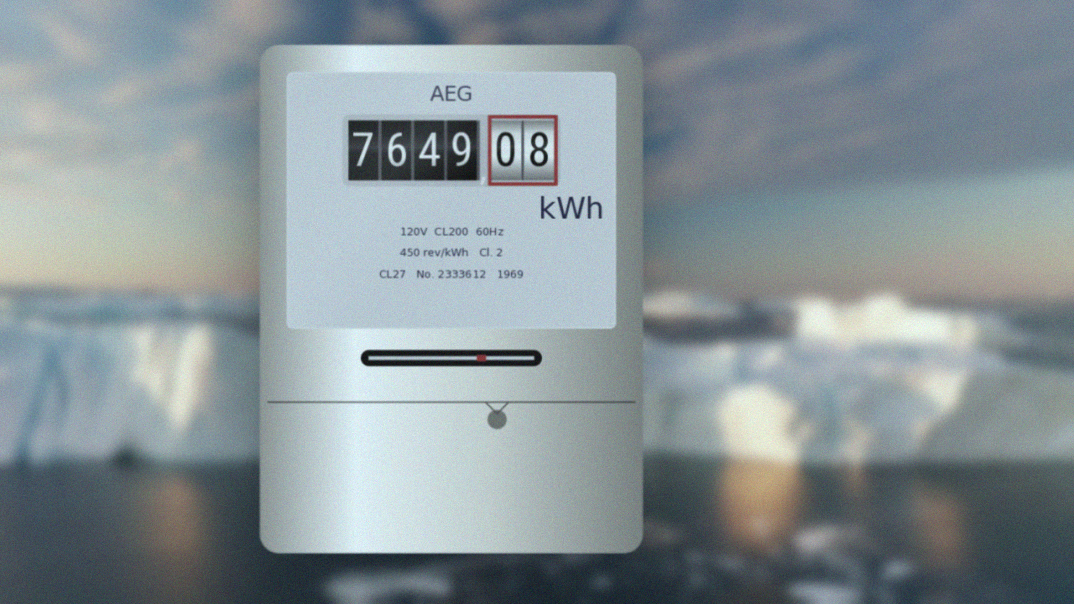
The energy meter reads 7649.08 kWh
